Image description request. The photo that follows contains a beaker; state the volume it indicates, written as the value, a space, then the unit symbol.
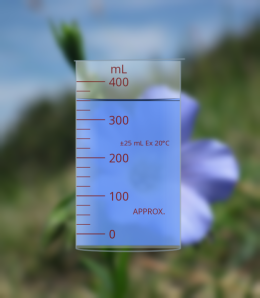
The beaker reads 350 mL
